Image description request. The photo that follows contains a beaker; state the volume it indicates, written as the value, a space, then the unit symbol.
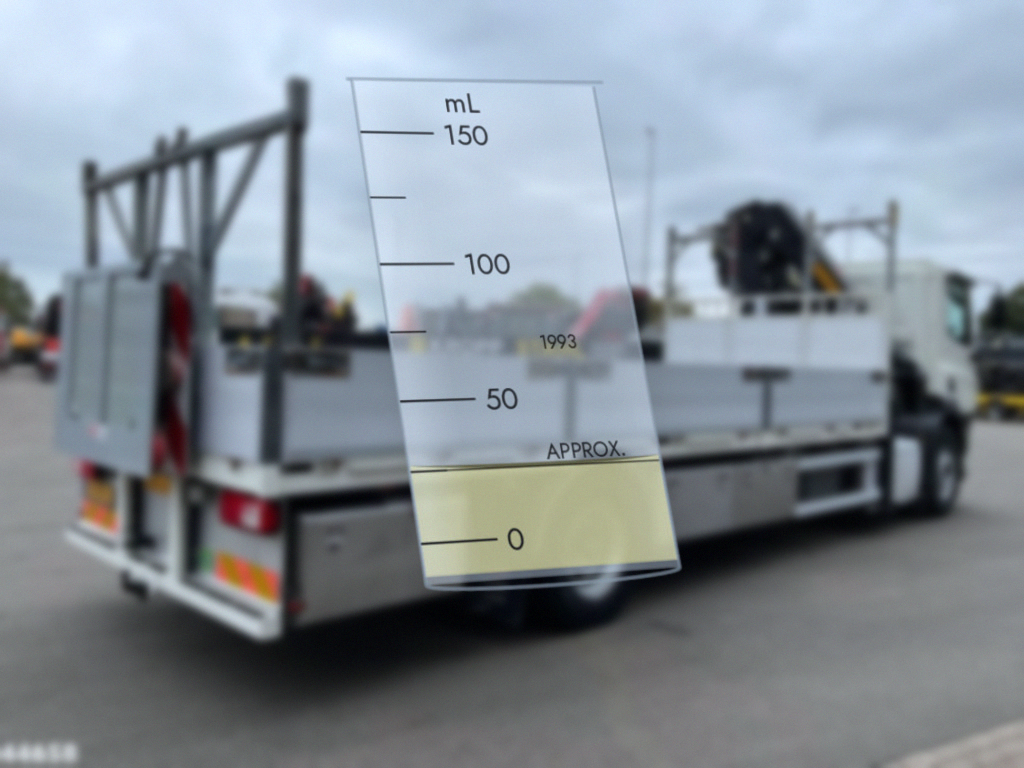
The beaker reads 25 mL
